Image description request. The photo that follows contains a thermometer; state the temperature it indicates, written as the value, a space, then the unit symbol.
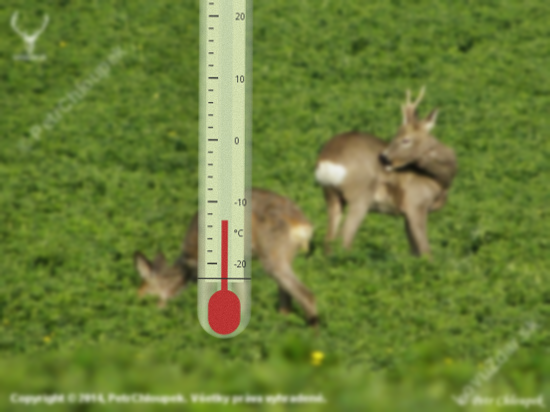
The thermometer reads -13 °C
